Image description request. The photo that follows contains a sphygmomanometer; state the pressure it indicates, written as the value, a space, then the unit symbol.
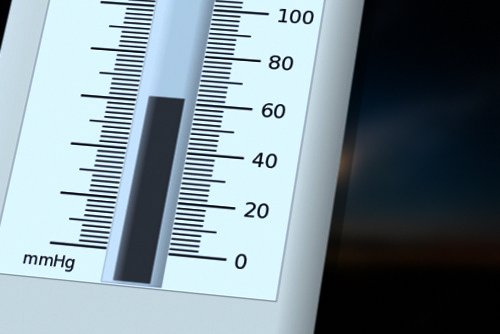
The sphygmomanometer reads 62 mmHg
